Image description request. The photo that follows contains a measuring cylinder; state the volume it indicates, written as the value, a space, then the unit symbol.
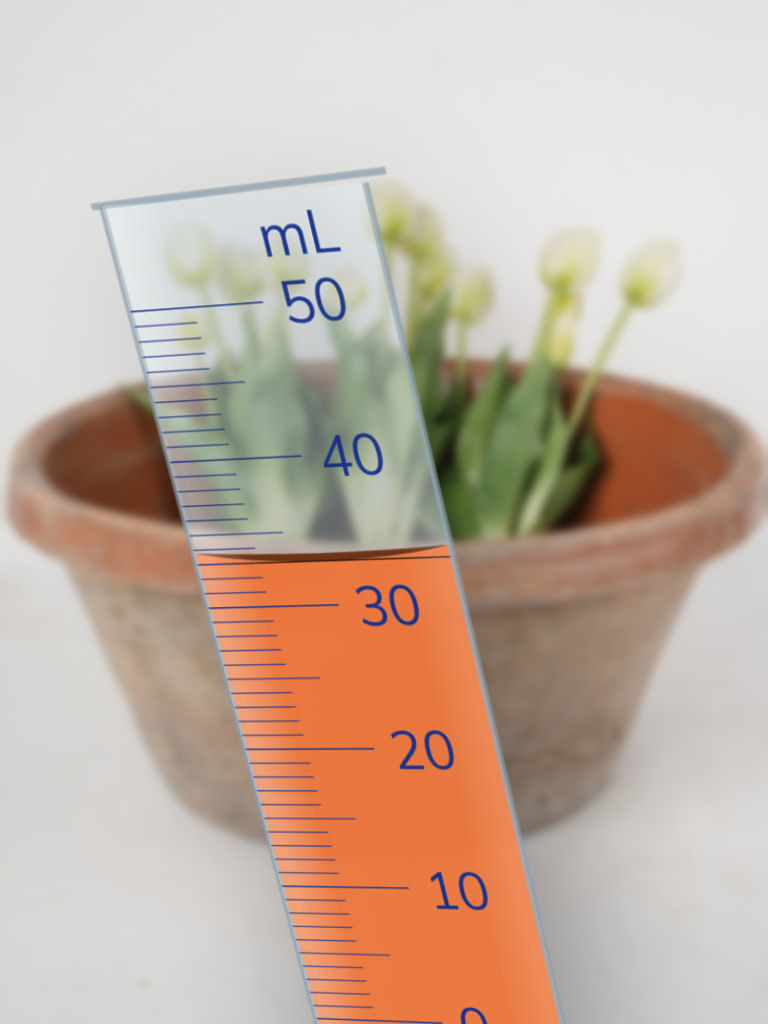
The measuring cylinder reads 33 mL
